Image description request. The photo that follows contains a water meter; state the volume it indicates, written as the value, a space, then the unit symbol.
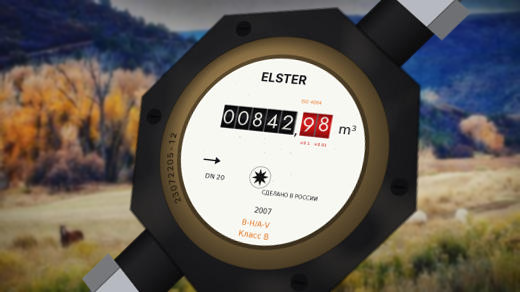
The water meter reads 842.98 m³
